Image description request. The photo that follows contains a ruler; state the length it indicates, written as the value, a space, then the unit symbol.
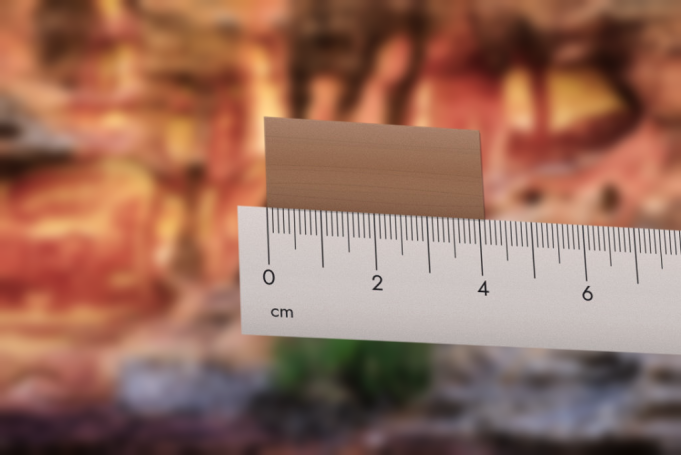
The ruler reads 4.1 cm
